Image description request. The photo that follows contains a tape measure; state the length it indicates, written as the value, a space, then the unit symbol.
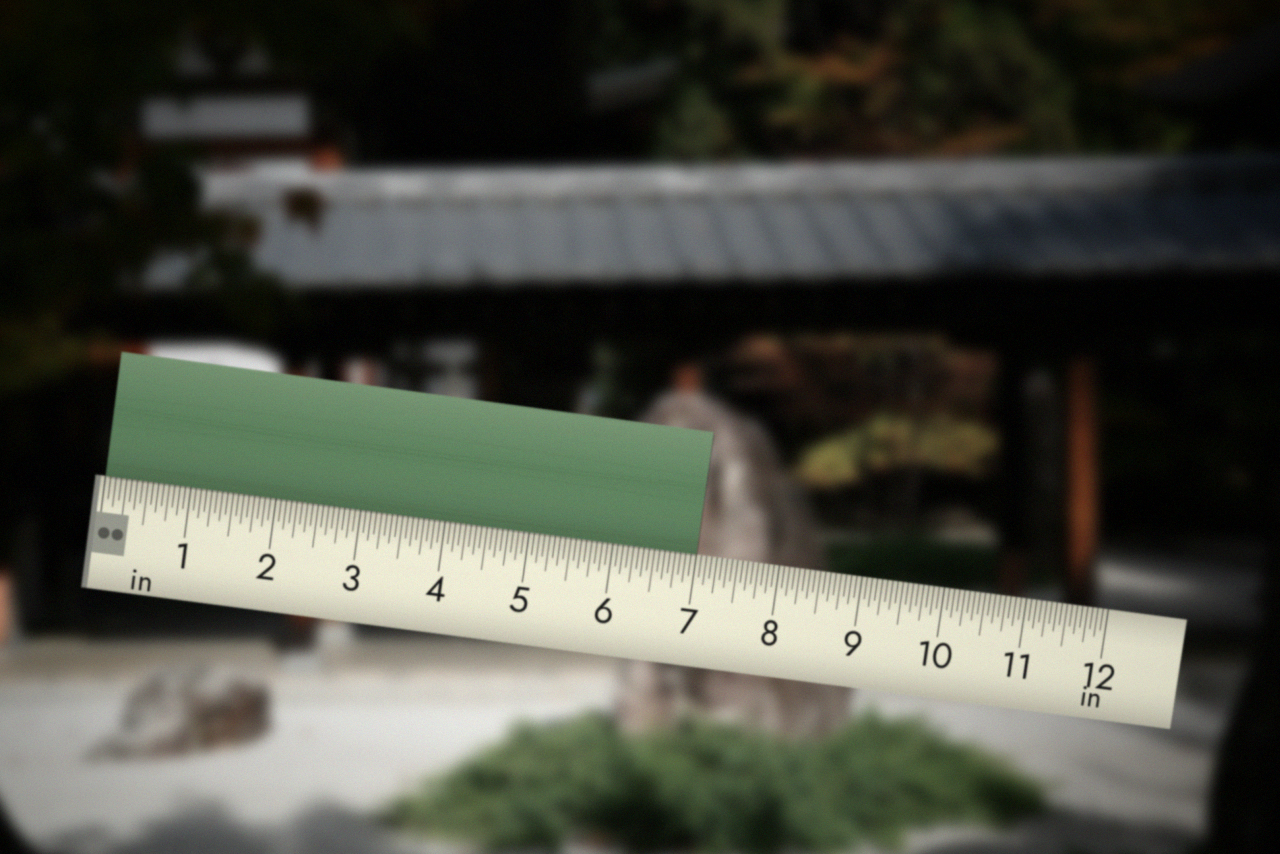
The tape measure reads 7 in
